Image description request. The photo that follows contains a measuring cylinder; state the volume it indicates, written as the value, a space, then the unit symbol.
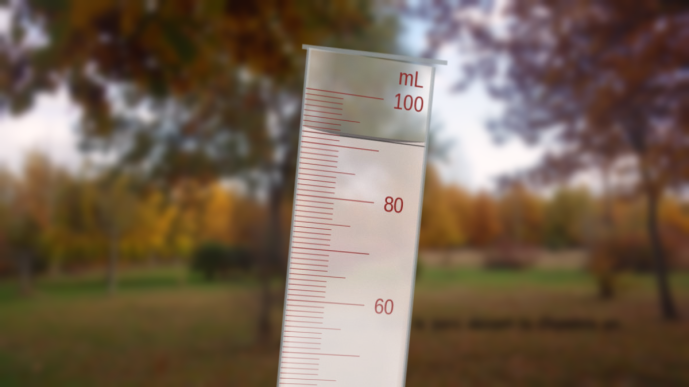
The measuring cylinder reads 92 mL
